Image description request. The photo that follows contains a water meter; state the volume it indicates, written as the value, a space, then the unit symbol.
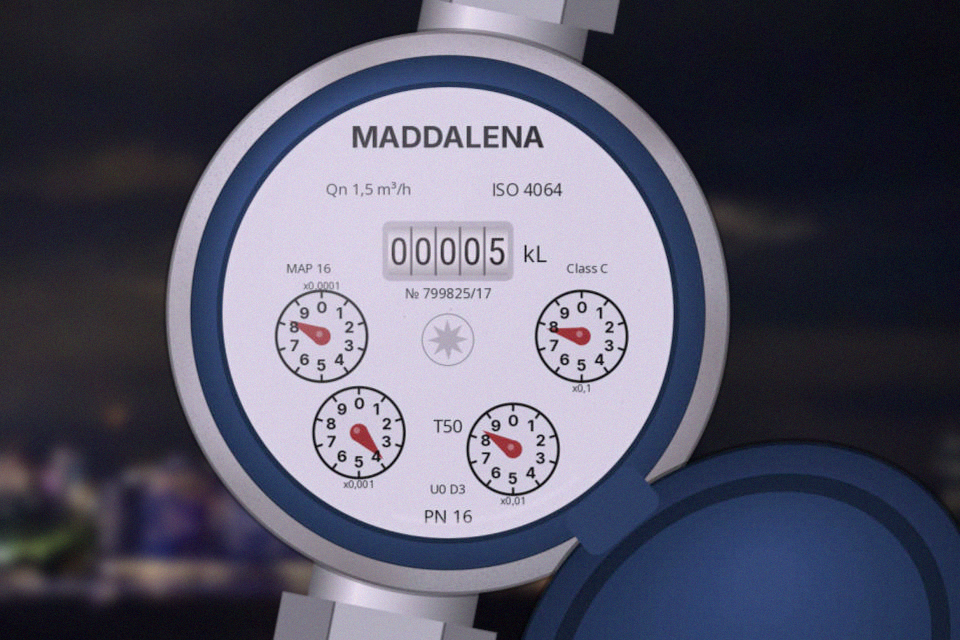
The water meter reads 5.7838 kL
